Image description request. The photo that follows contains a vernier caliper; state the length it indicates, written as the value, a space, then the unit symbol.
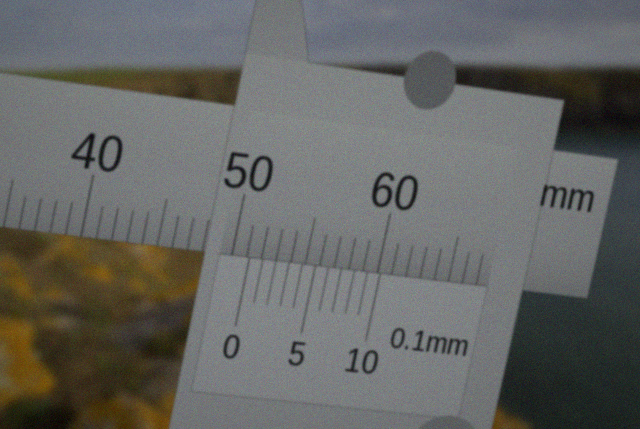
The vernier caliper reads 51.2 mm
